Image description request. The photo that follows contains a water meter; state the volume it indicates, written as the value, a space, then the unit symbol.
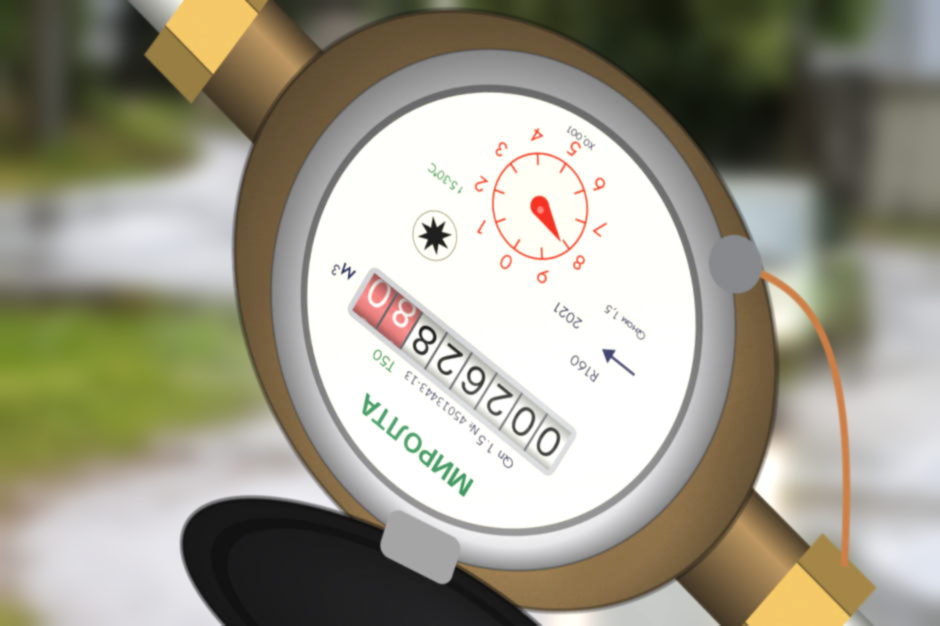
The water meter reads 2628.798 m³
